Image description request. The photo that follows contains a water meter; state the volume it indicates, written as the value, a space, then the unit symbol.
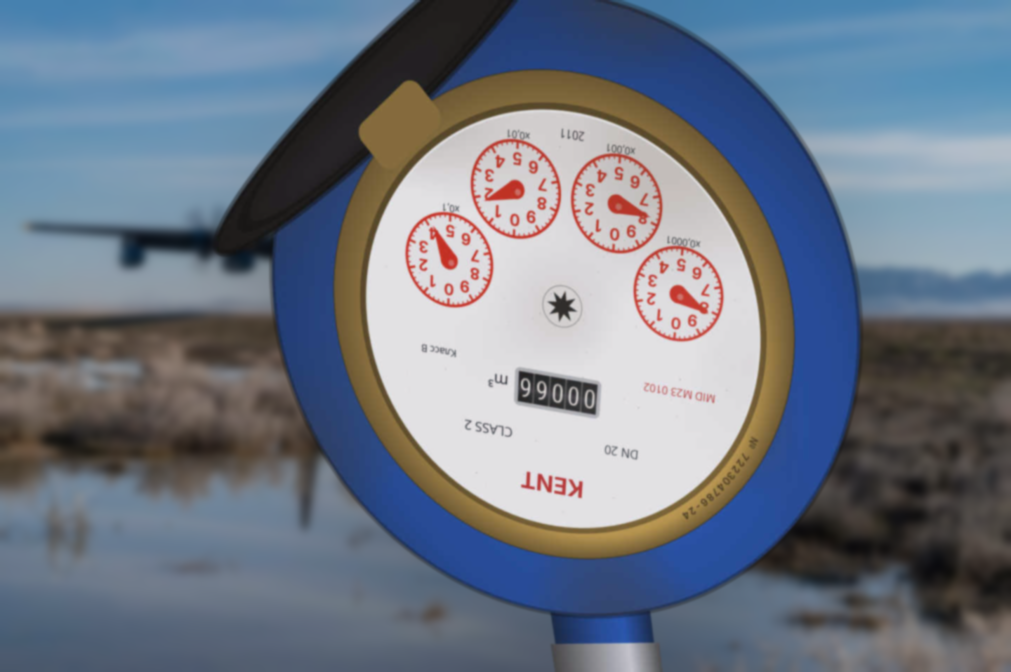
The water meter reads 66.4178 m³
